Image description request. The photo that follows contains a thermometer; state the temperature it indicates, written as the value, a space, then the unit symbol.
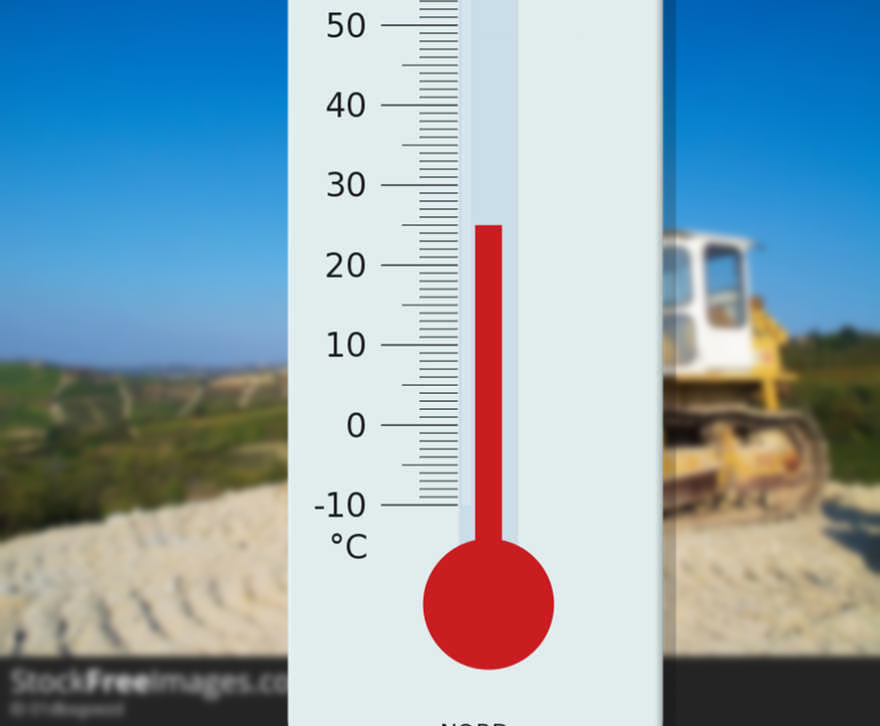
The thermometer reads 25 °C
